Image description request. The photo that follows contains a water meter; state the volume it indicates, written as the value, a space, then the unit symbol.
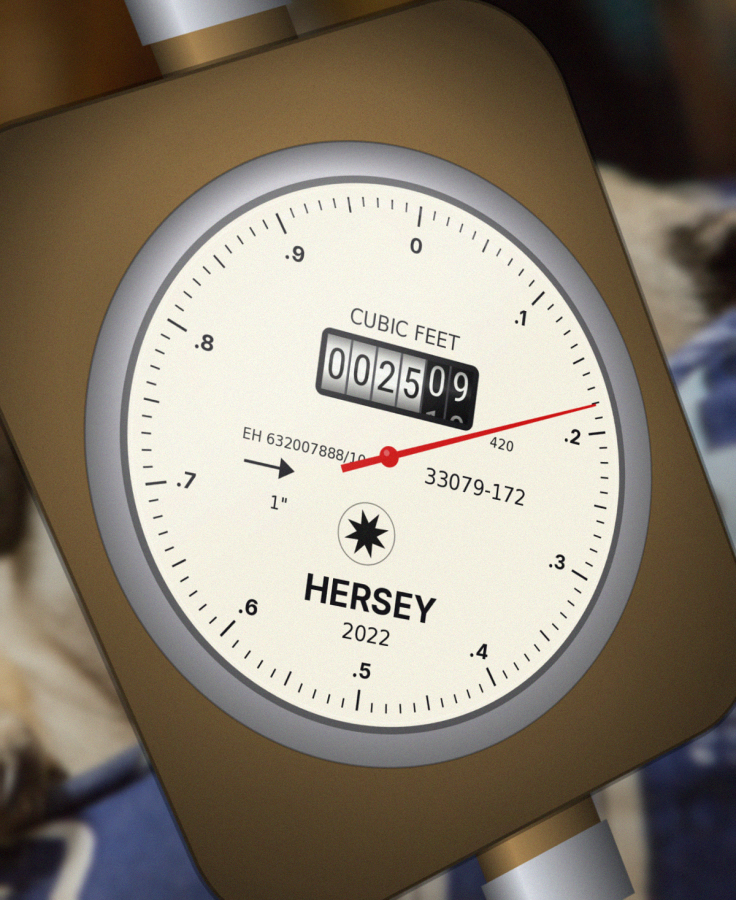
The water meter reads 2509.18 ft³
